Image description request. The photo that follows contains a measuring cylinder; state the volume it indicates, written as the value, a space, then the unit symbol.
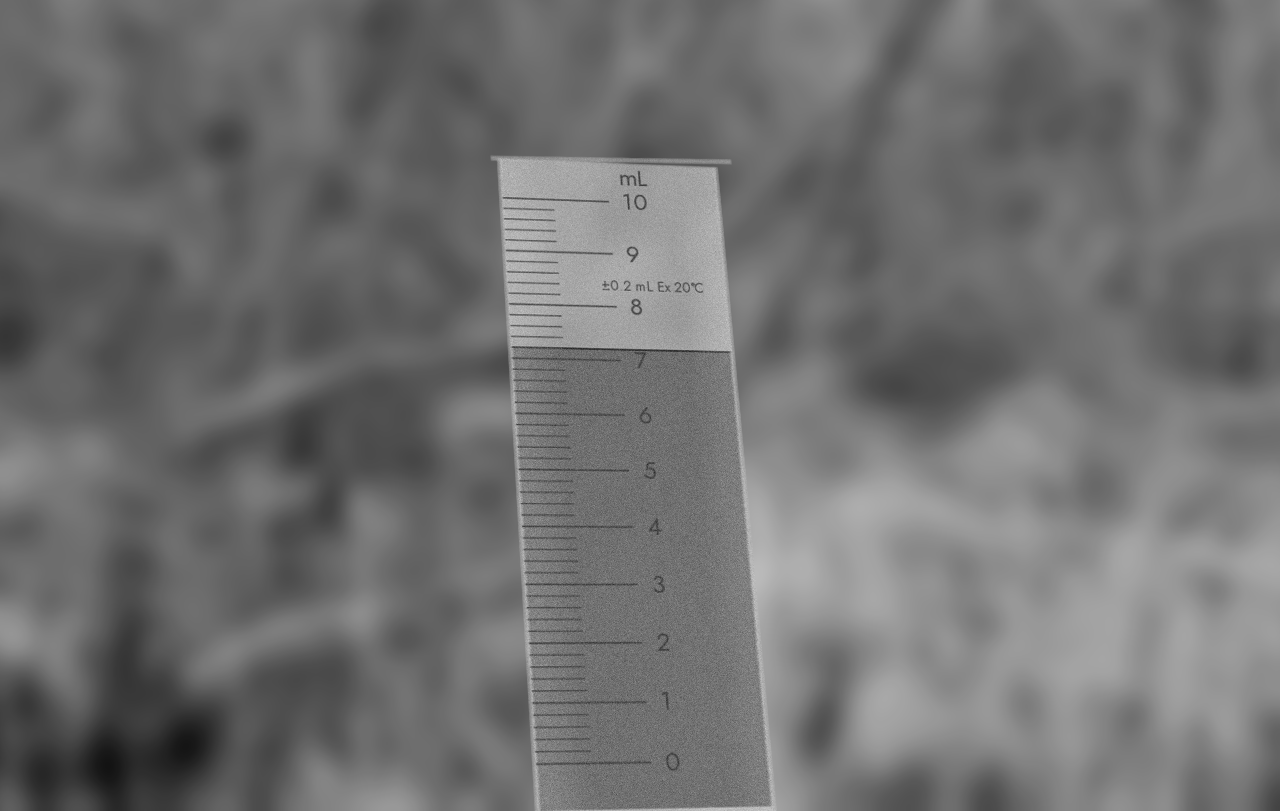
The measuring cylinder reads 7.2 mL
